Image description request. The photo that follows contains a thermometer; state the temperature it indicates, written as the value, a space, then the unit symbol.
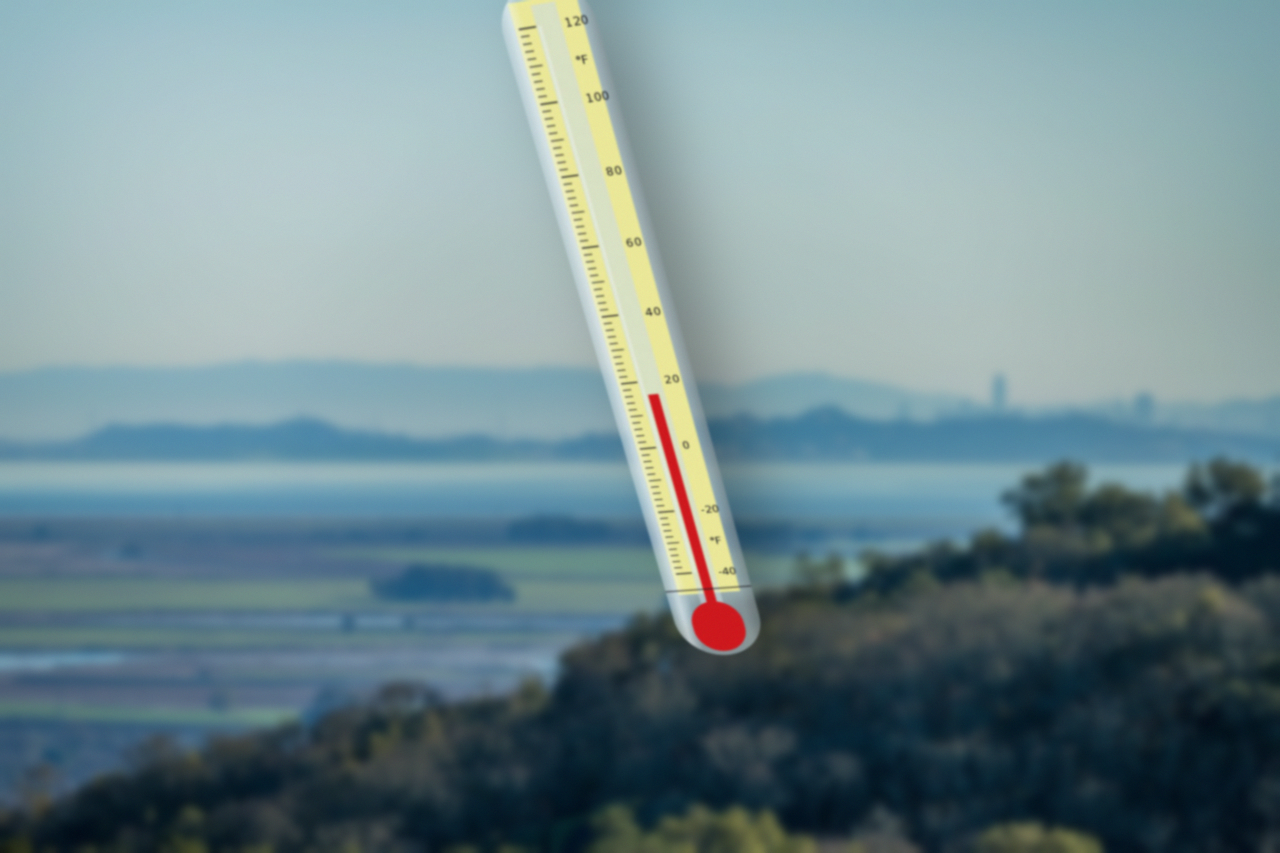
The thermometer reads 16 °F
